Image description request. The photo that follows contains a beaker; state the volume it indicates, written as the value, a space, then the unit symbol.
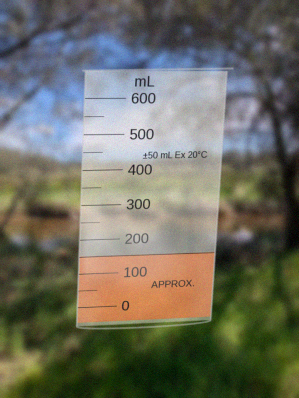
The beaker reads 150 mL
